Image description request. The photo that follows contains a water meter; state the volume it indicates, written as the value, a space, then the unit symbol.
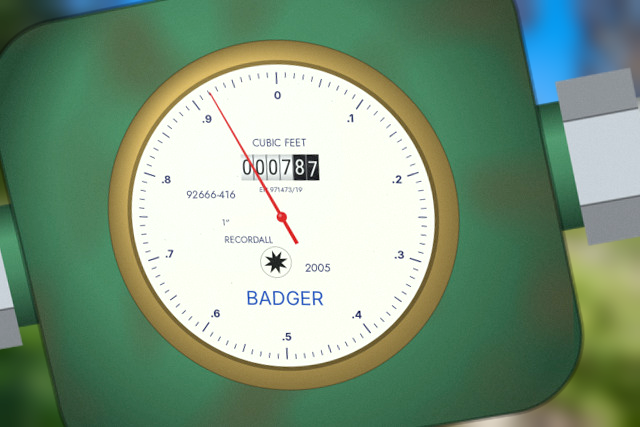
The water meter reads 786.92 ft³
